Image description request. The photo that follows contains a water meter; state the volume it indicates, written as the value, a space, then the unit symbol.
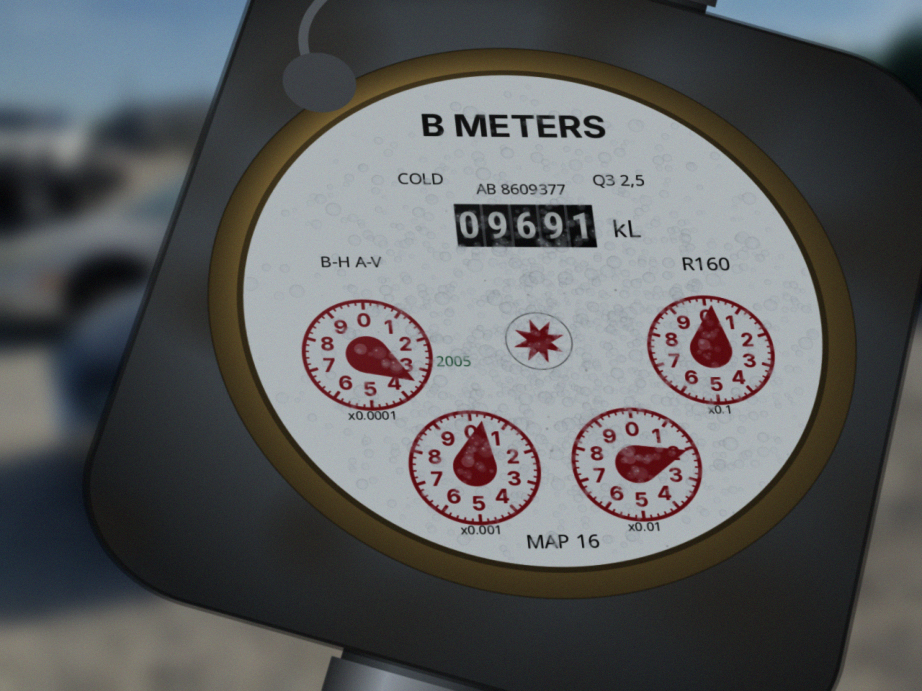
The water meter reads 9691.0203 kL
